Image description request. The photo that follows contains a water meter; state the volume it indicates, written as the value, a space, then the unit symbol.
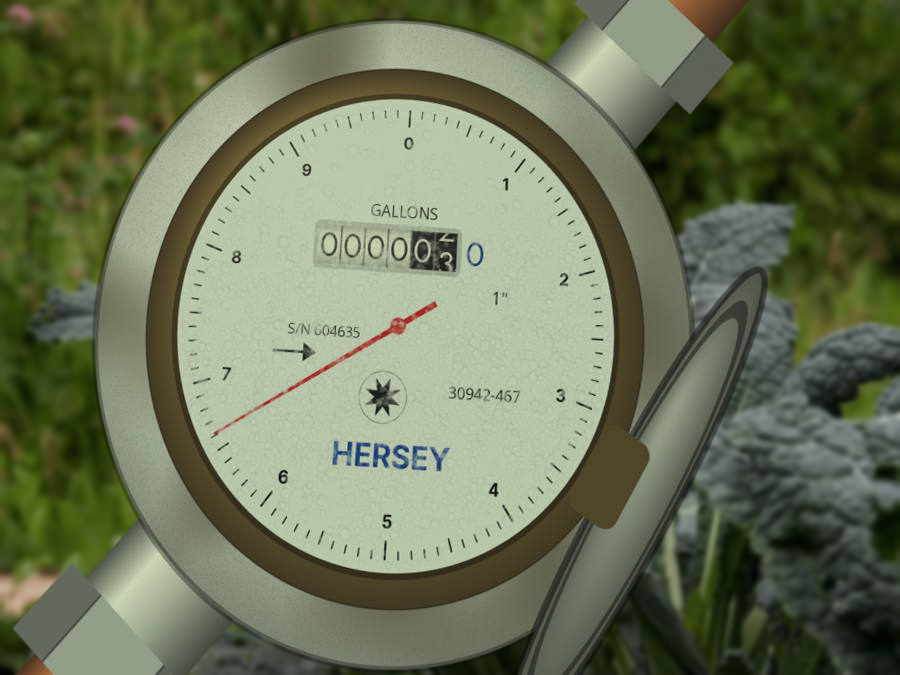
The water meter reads 26.6 gal
